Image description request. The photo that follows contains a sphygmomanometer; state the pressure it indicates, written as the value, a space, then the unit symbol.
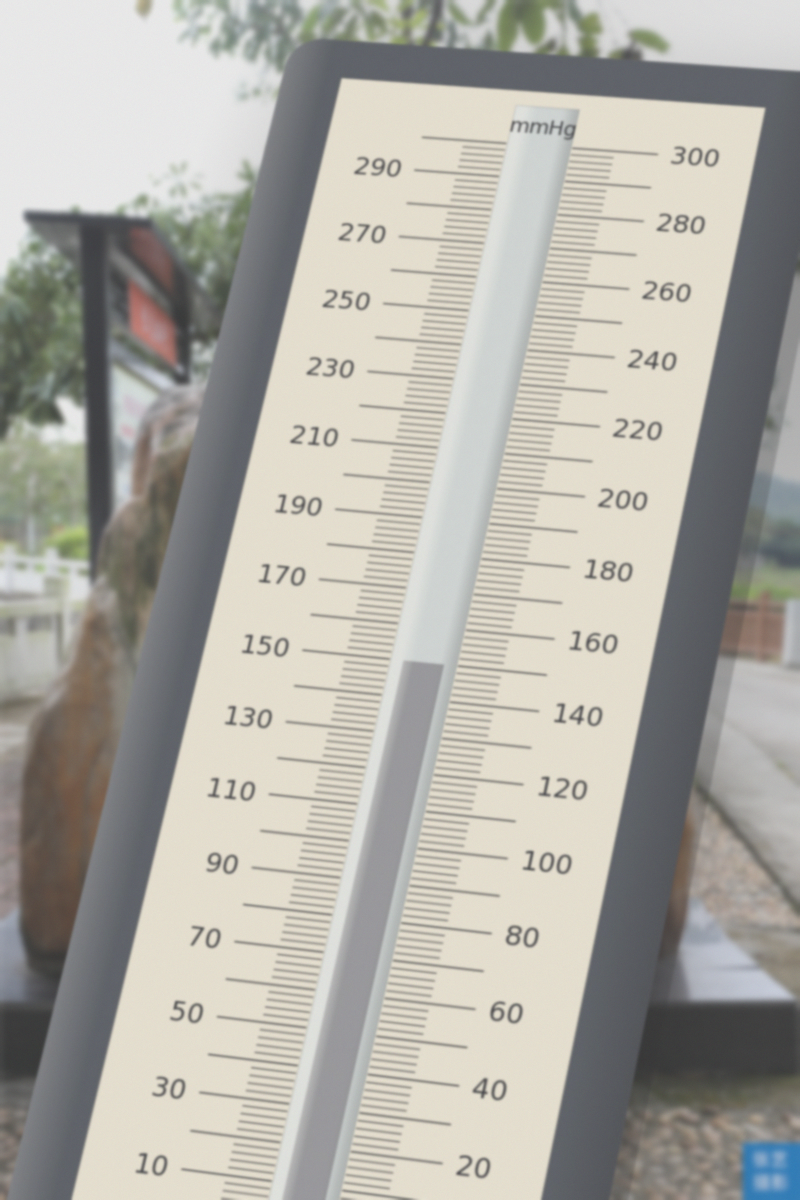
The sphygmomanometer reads 150 mmHg
